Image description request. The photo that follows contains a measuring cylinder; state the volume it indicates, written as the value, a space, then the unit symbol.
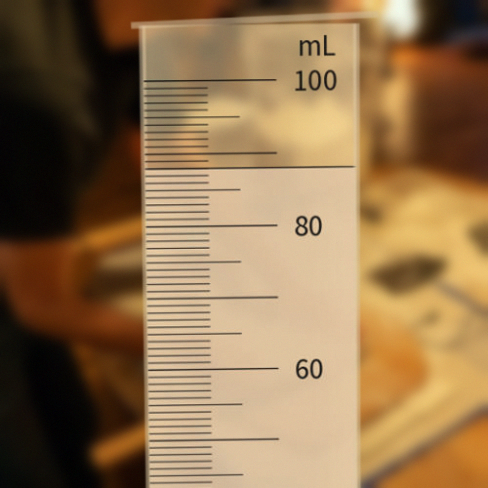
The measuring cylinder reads 88 mL
